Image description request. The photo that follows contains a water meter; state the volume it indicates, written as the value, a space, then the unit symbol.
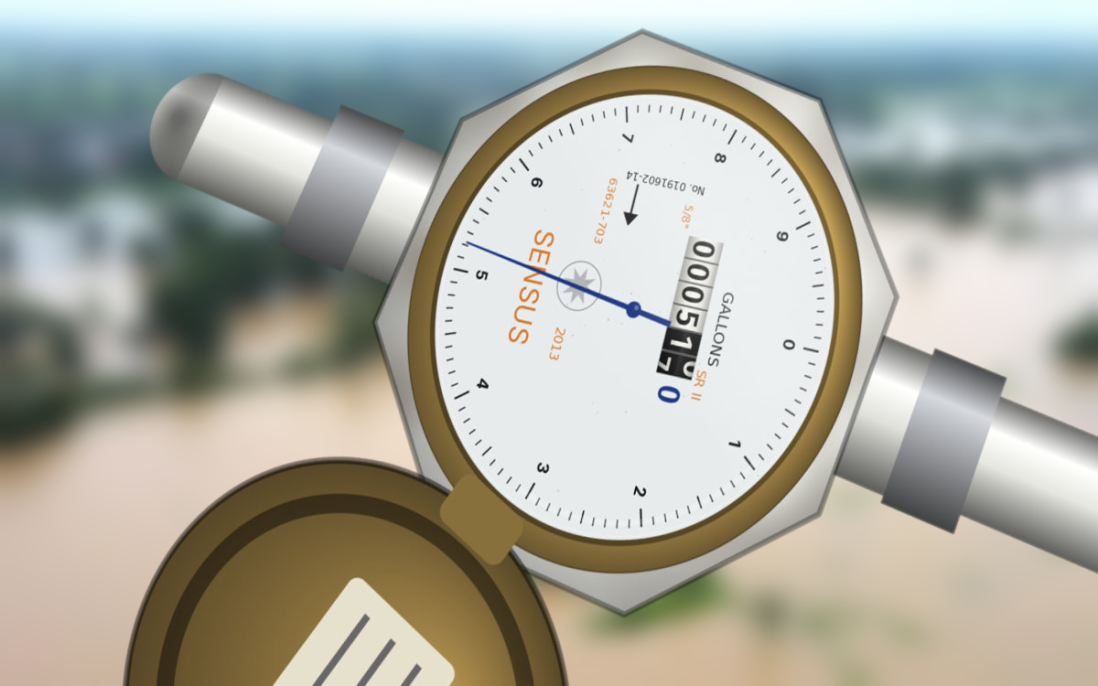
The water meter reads 5165.2 gal
